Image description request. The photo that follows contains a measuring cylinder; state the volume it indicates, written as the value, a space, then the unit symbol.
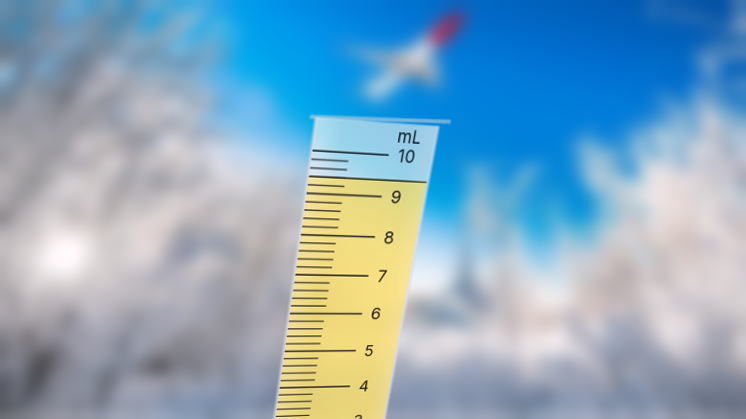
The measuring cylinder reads 9.4 mL
